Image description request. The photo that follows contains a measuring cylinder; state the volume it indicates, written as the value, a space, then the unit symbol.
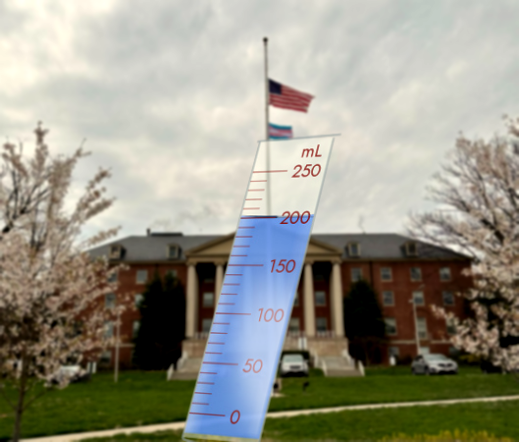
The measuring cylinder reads 200 mL
